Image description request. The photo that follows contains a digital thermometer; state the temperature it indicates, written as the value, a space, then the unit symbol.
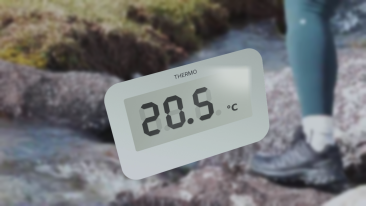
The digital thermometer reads 20.5 °C
